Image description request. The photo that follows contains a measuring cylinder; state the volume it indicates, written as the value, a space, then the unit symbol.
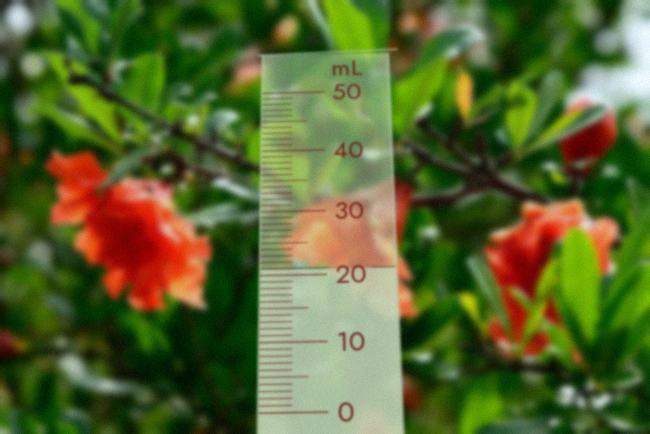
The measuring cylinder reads 21 mL
